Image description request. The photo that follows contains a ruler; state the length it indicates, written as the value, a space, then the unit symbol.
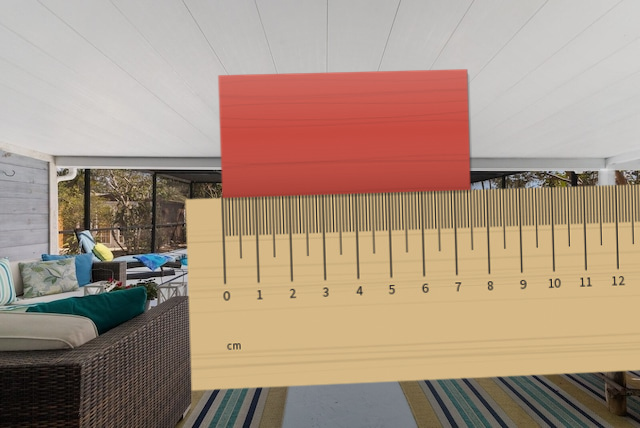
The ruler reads 7.5 cm
